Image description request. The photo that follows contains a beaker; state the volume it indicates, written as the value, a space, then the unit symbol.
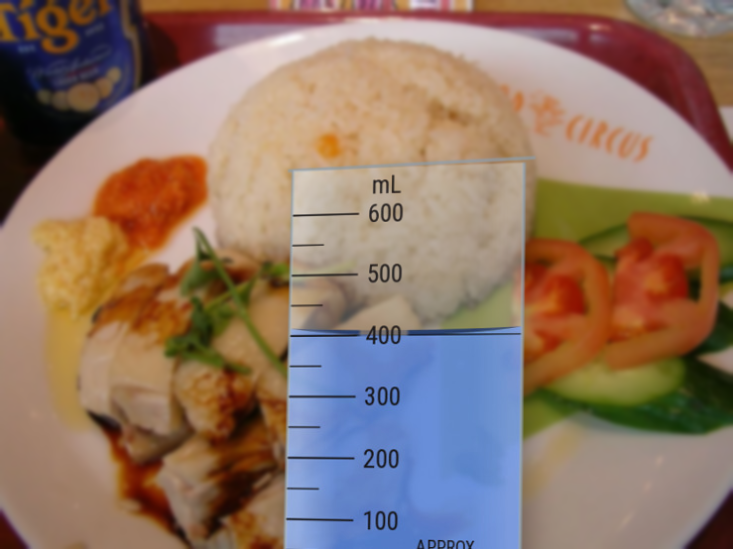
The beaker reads 400 mL
